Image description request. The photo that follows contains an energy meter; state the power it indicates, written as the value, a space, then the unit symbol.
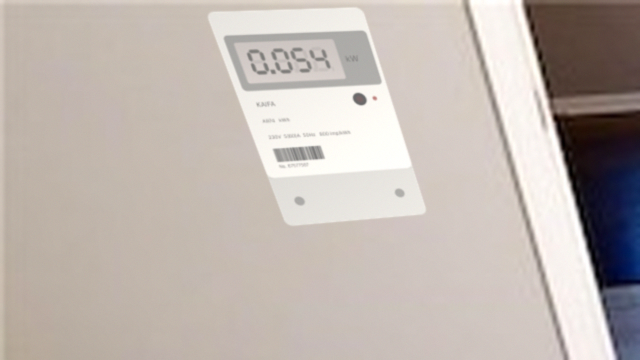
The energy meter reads 0.054 kW
